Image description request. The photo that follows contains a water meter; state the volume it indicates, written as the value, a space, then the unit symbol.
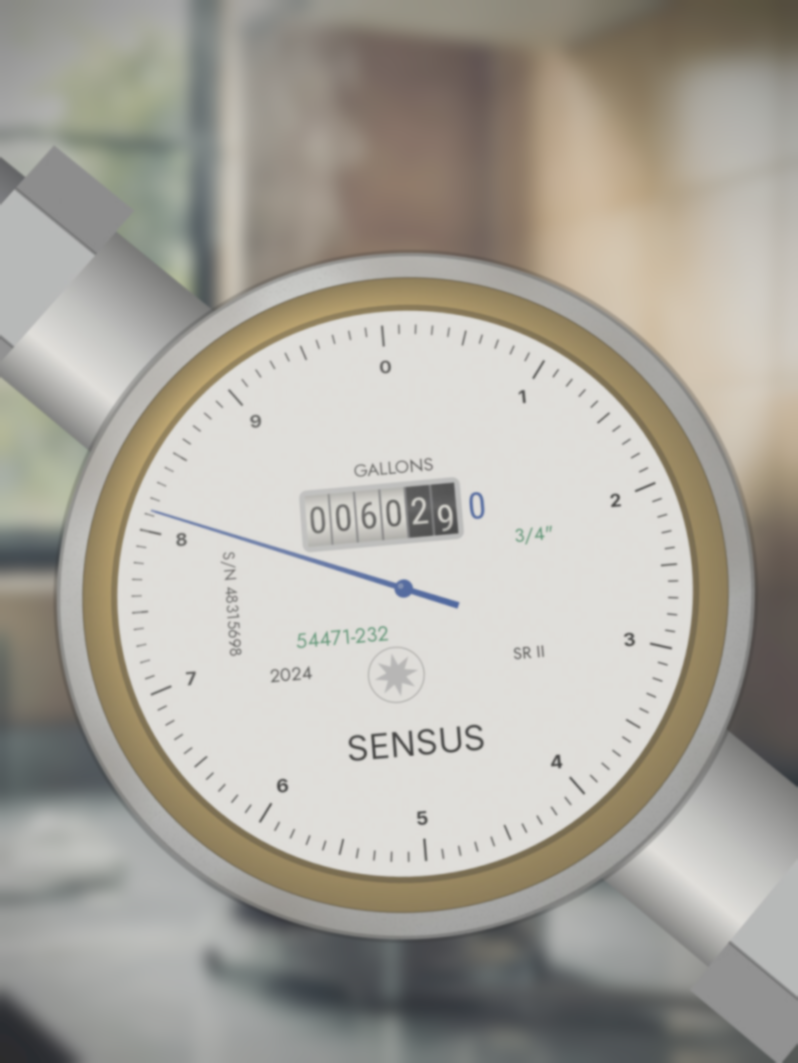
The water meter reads 60288.1 gal
